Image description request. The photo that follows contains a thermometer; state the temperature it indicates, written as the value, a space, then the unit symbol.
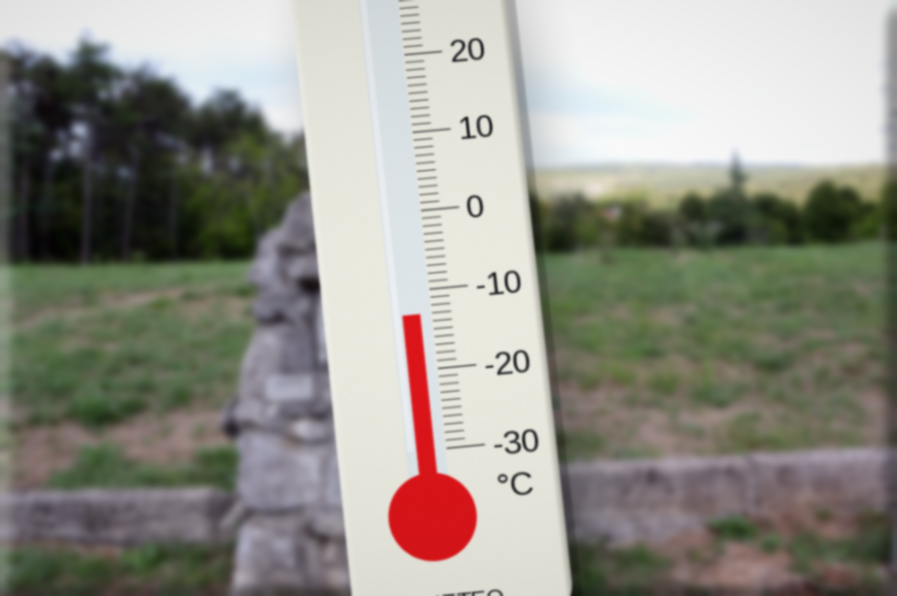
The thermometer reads -13 °C
